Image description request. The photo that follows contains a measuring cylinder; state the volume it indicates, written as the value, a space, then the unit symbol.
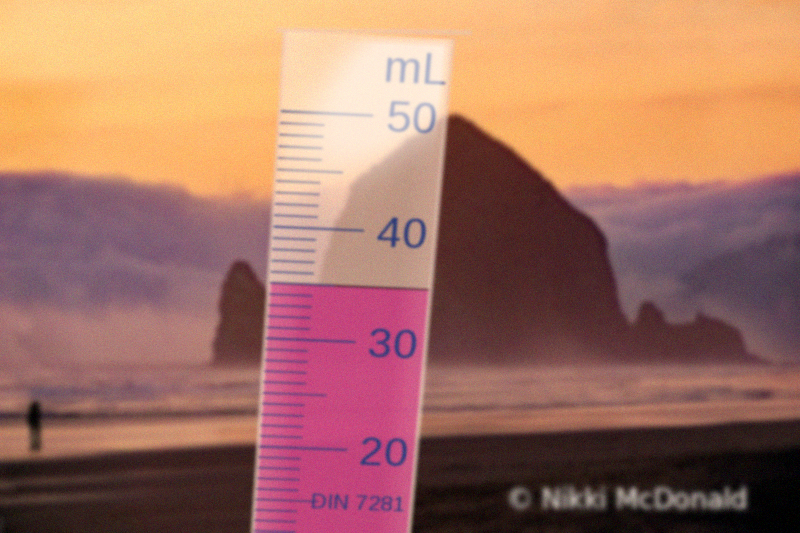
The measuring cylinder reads 35 mL
